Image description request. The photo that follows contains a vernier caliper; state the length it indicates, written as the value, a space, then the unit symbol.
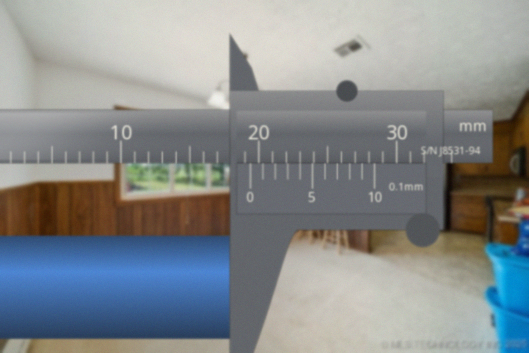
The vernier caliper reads 19.4 mm
